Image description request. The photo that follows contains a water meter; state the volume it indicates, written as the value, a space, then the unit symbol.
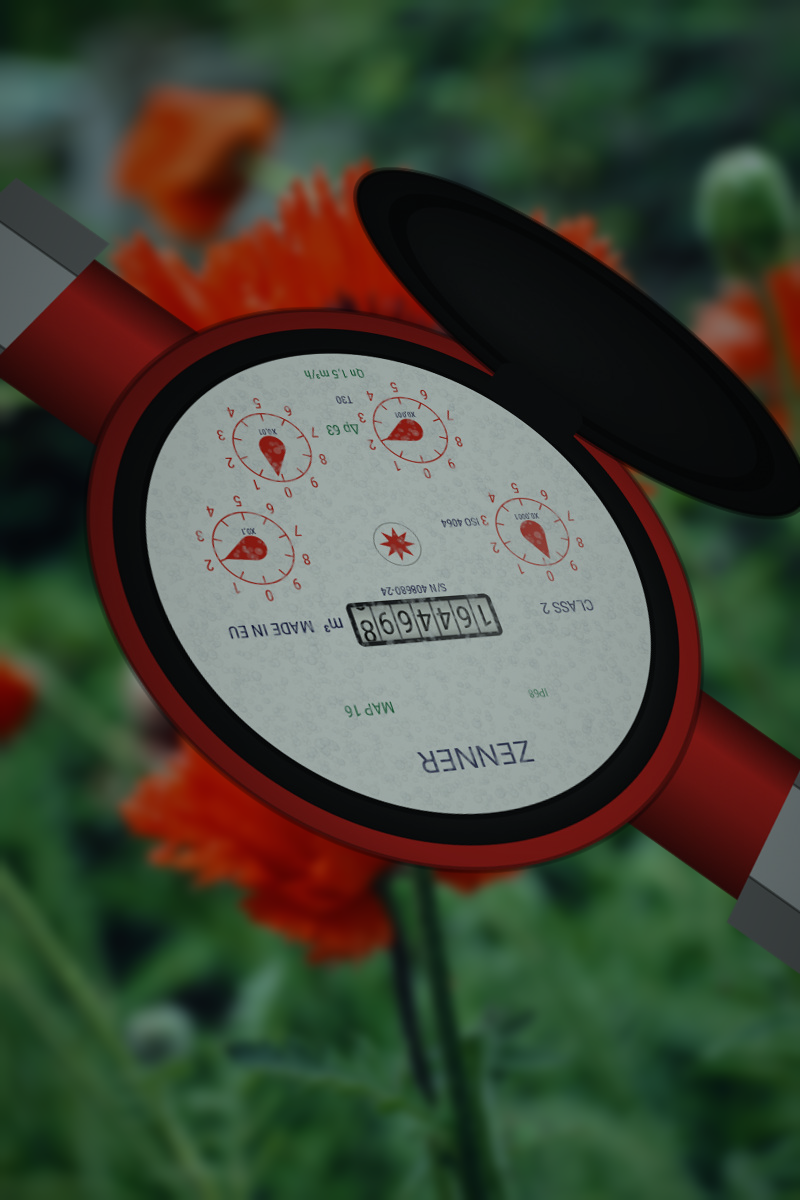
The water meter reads 1644698.2019 m³
